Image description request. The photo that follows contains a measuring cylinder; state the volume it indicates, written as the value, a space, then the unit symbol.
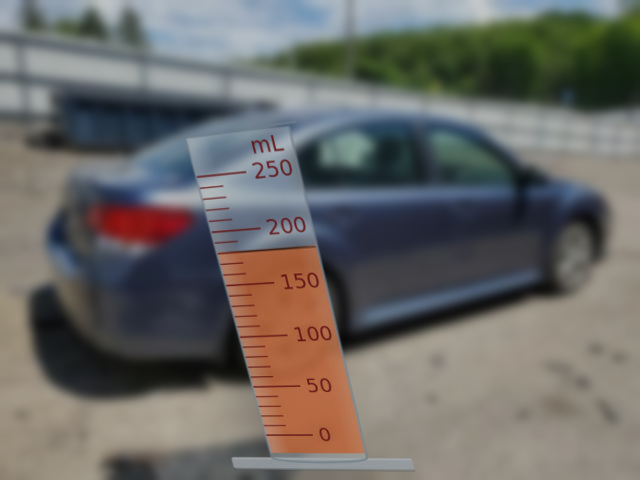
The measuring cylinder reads 180 mL
